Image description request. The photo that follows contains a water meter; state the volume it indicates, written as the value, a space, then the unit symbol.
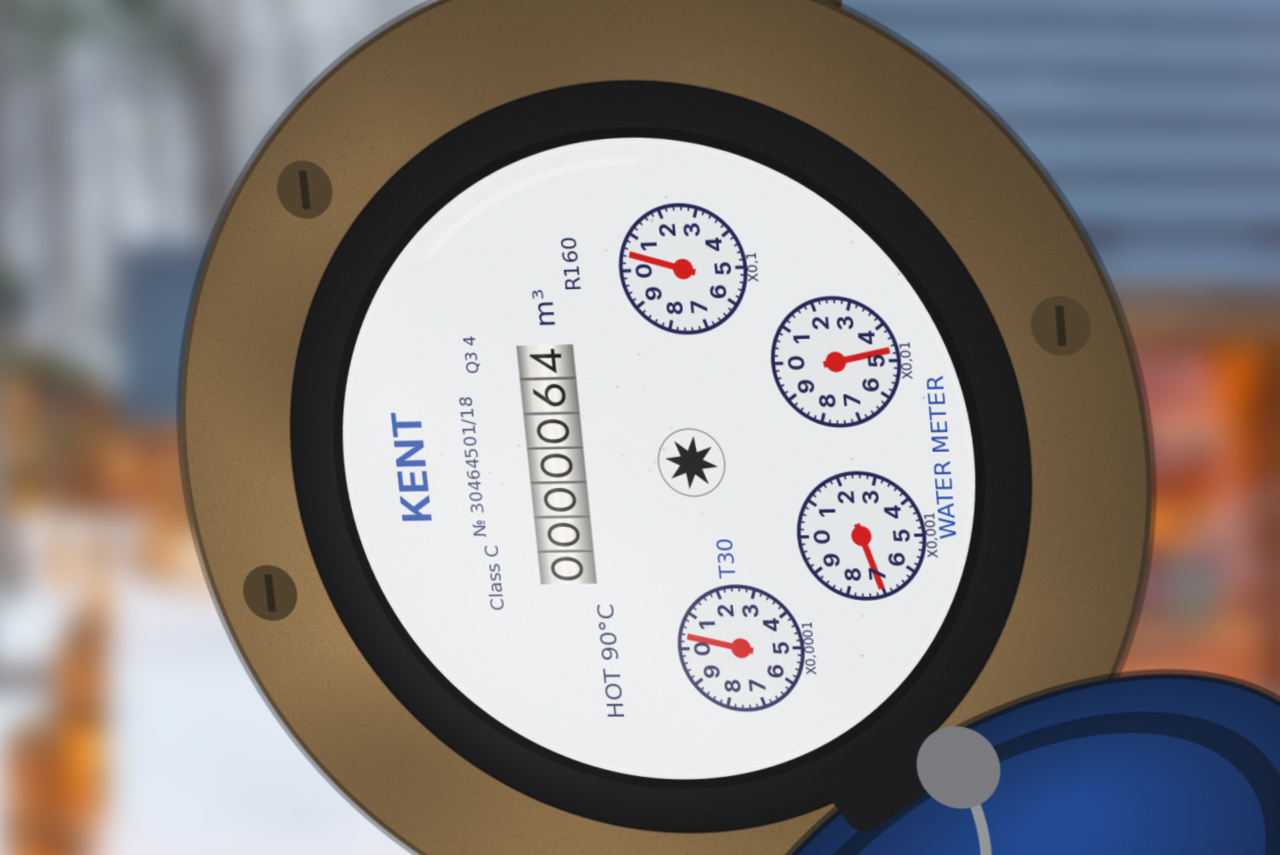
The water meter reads 64.0470 m³
